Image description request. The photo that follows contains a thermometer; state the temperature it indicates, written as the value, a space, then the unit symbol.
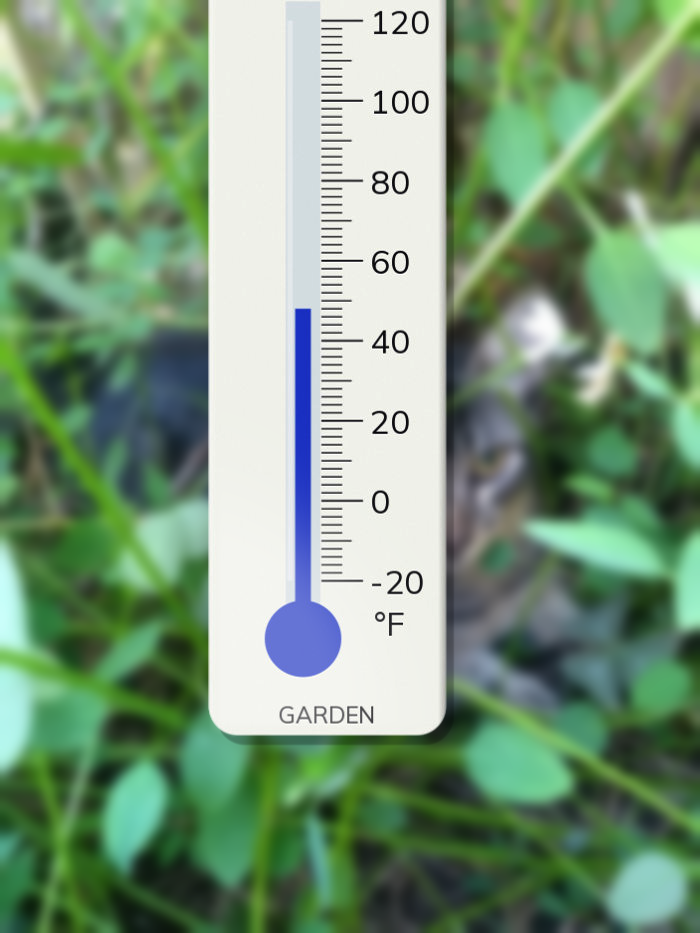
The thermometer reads 48 °F
